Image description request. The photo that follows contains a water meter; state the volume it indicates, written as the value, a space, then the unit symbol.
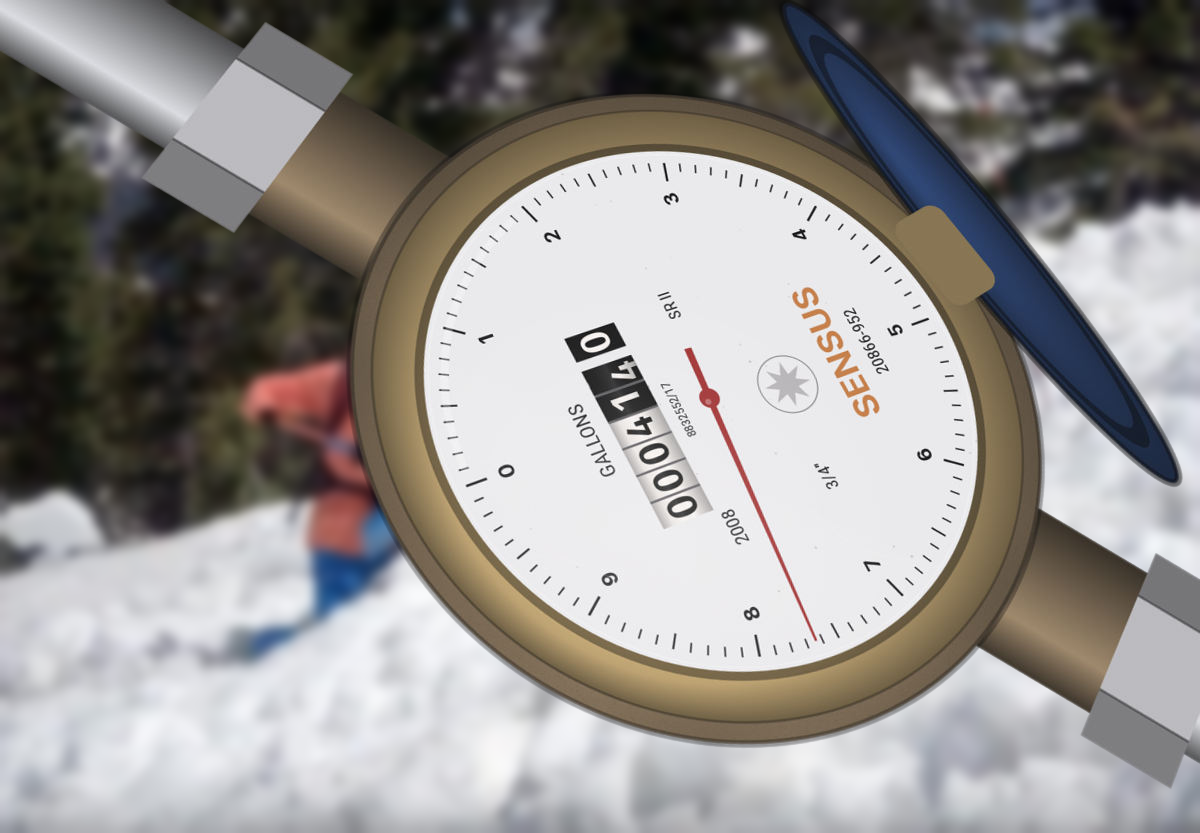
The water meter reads 4137.6 gal
